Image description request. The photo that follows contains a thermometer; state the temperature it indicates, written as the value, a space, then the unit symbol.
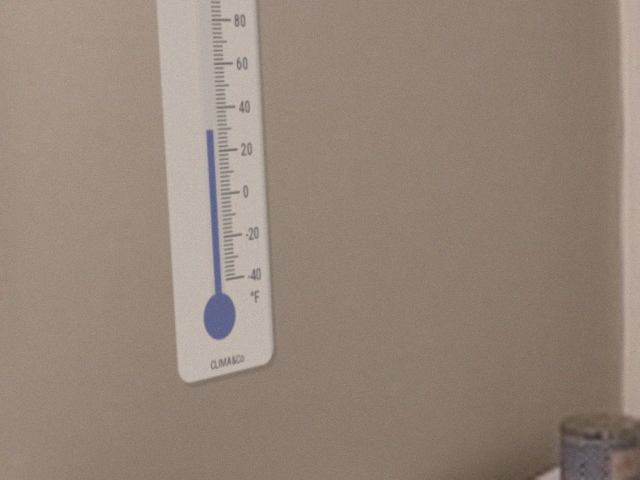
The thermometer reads 30 °F
